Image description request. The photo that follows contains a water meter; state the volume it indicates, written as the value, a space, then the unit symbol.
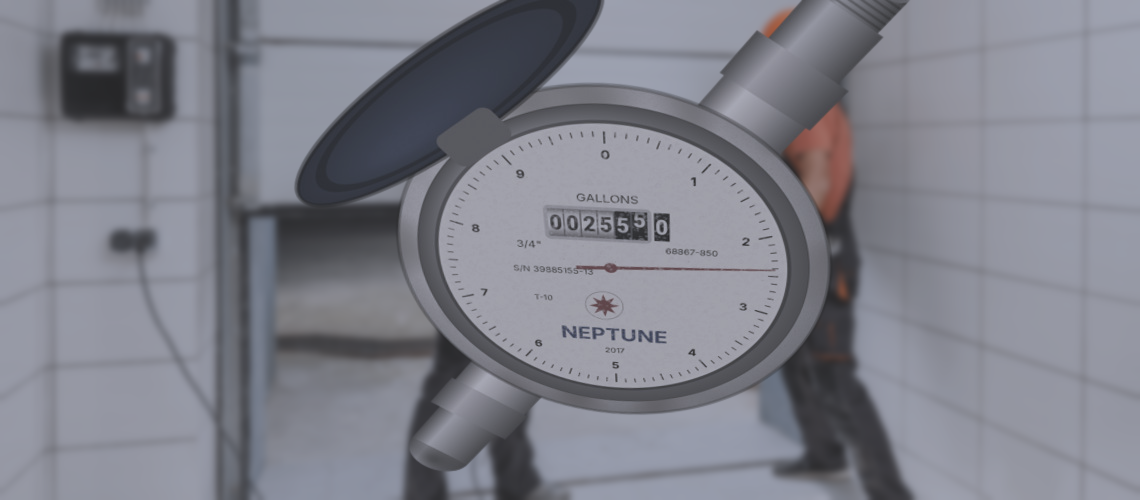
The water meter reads 25552.4 gal
